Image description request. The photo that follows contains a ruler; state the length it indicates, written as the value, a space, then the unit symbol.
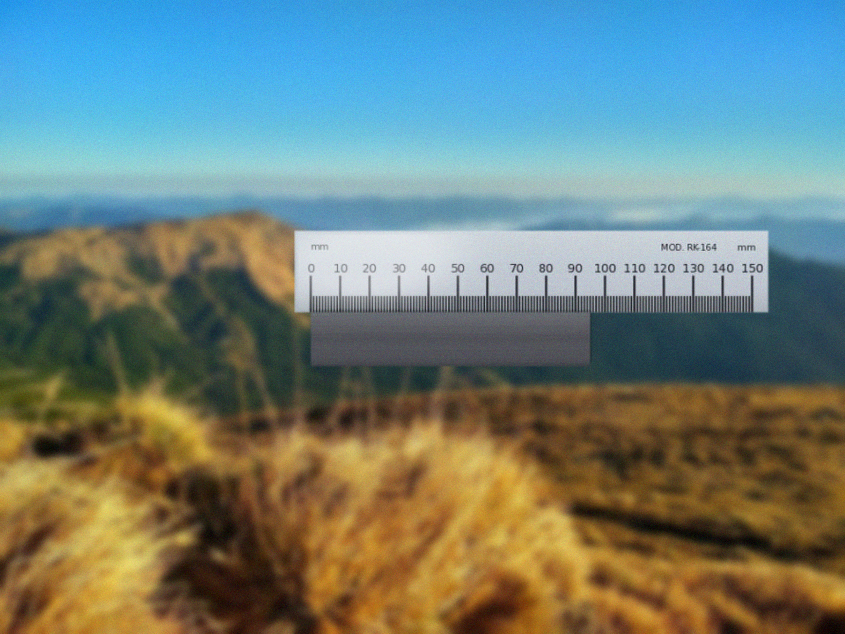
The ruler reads 95 mm
